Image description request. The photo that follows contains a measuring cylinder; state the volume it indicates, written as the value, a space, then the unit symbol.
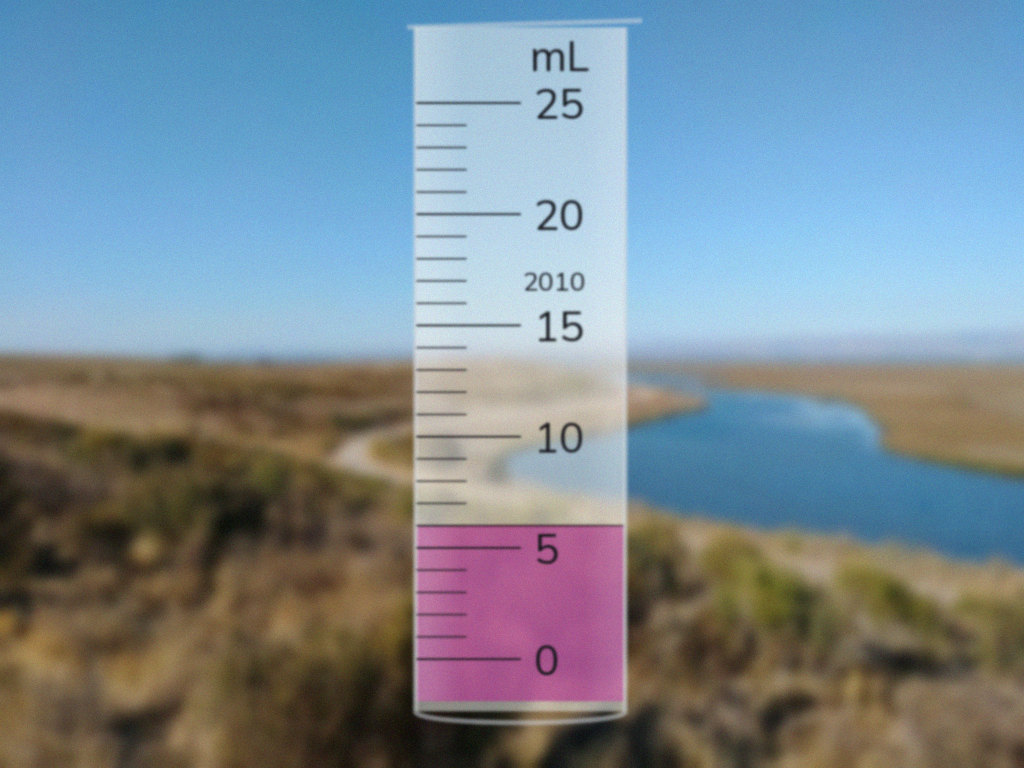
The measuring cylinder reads 6 mL
